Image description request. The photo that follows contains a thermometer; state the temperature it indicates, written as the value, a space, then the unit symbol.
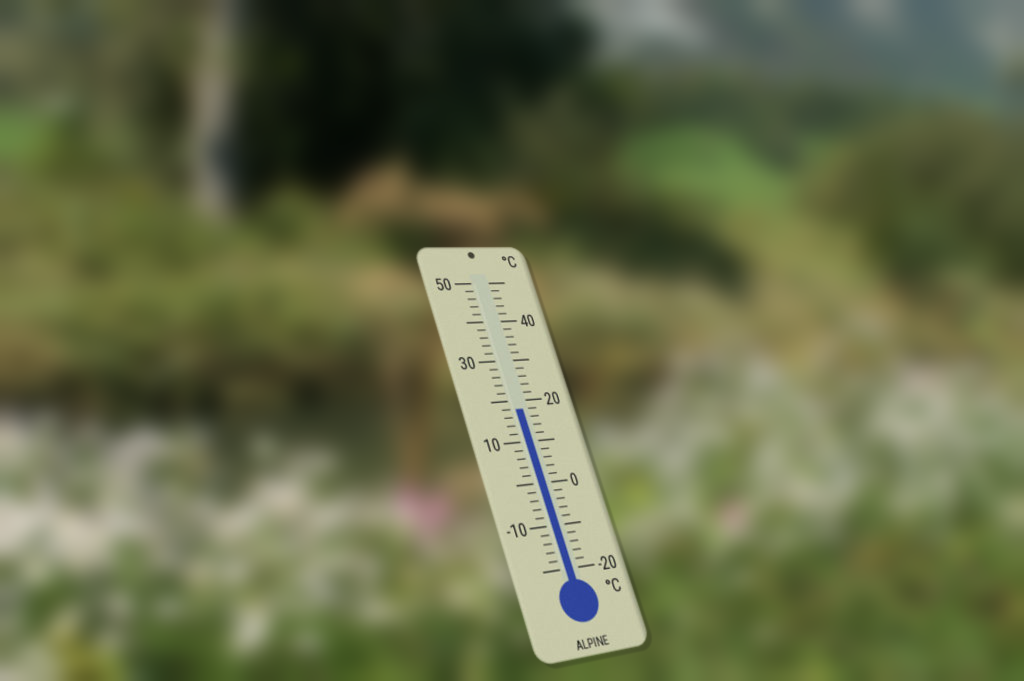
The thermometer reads 18 °C
